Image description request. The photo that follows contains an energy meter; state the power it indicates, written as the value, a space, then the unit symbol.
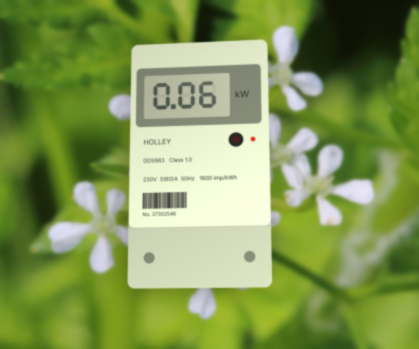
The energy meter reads 0.06 kW
